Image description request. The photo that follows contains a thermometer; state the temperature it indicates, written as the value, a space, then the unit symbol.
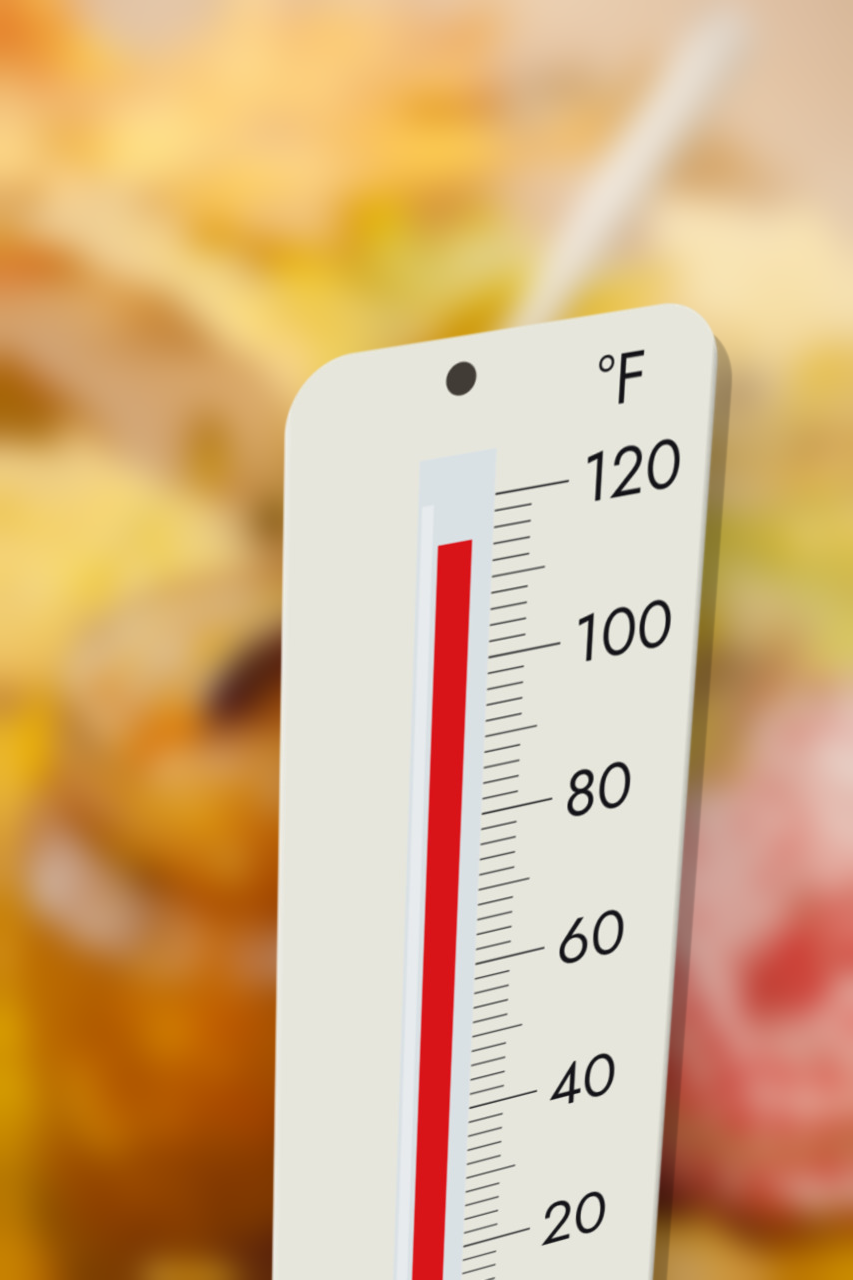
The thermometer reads 115 °F
